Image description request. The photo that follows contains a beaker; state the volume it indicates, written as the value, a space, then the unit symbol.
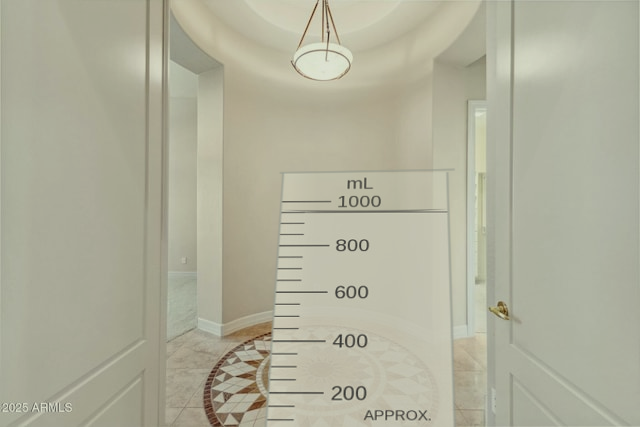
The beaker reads 950 mL
